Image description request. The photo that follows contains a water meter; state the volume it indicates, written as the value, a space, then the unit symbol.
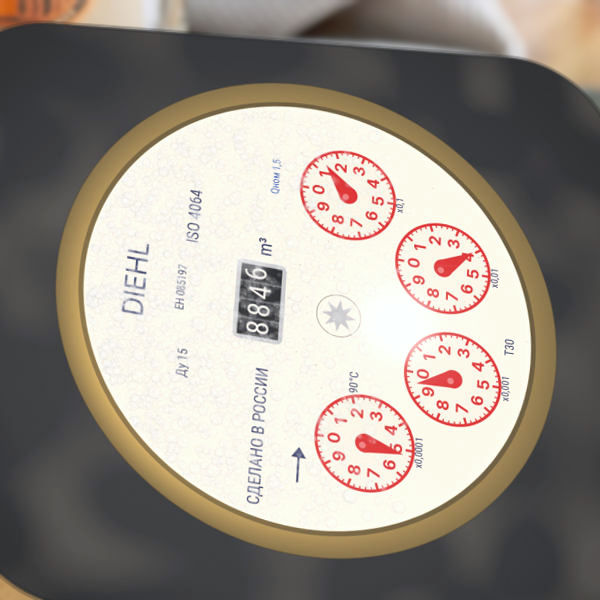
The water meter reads 8846.1395 m³
